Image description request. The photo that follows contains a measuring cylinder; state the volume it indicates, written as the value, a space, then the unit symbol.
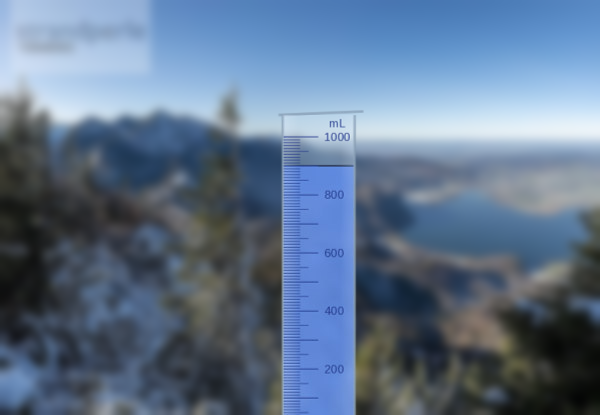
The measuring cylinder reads 900 mL
